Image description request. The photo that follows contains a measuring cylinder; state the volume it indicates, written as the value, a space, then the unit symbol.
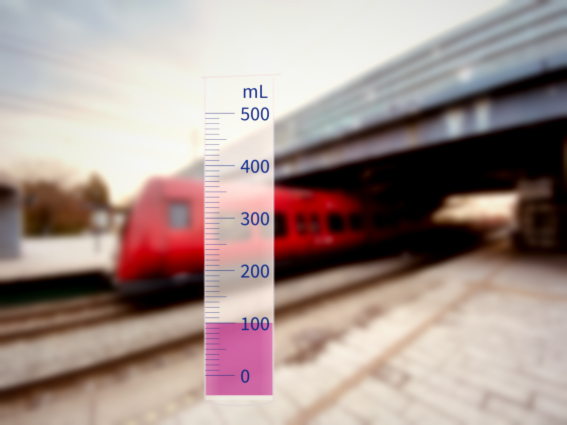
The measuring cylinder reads 100 mL
